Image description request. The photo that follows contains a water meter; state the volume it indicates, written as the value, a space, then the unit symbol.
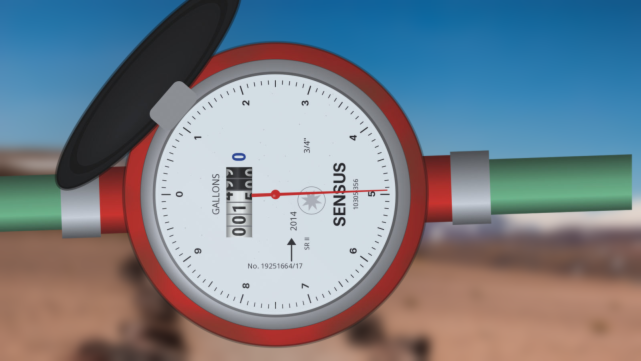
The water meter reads 14994.9 gal
